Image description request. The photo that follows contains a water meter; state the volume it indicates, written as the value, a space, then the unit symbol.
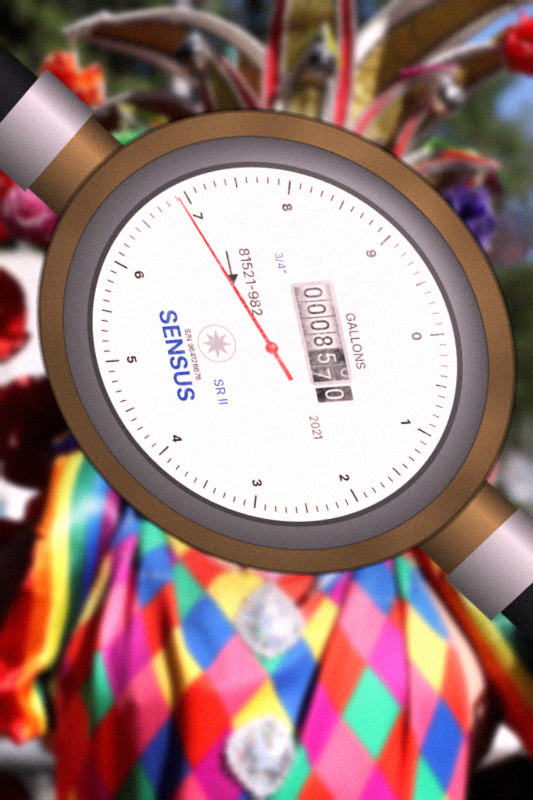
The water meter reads 8566.9 gal
